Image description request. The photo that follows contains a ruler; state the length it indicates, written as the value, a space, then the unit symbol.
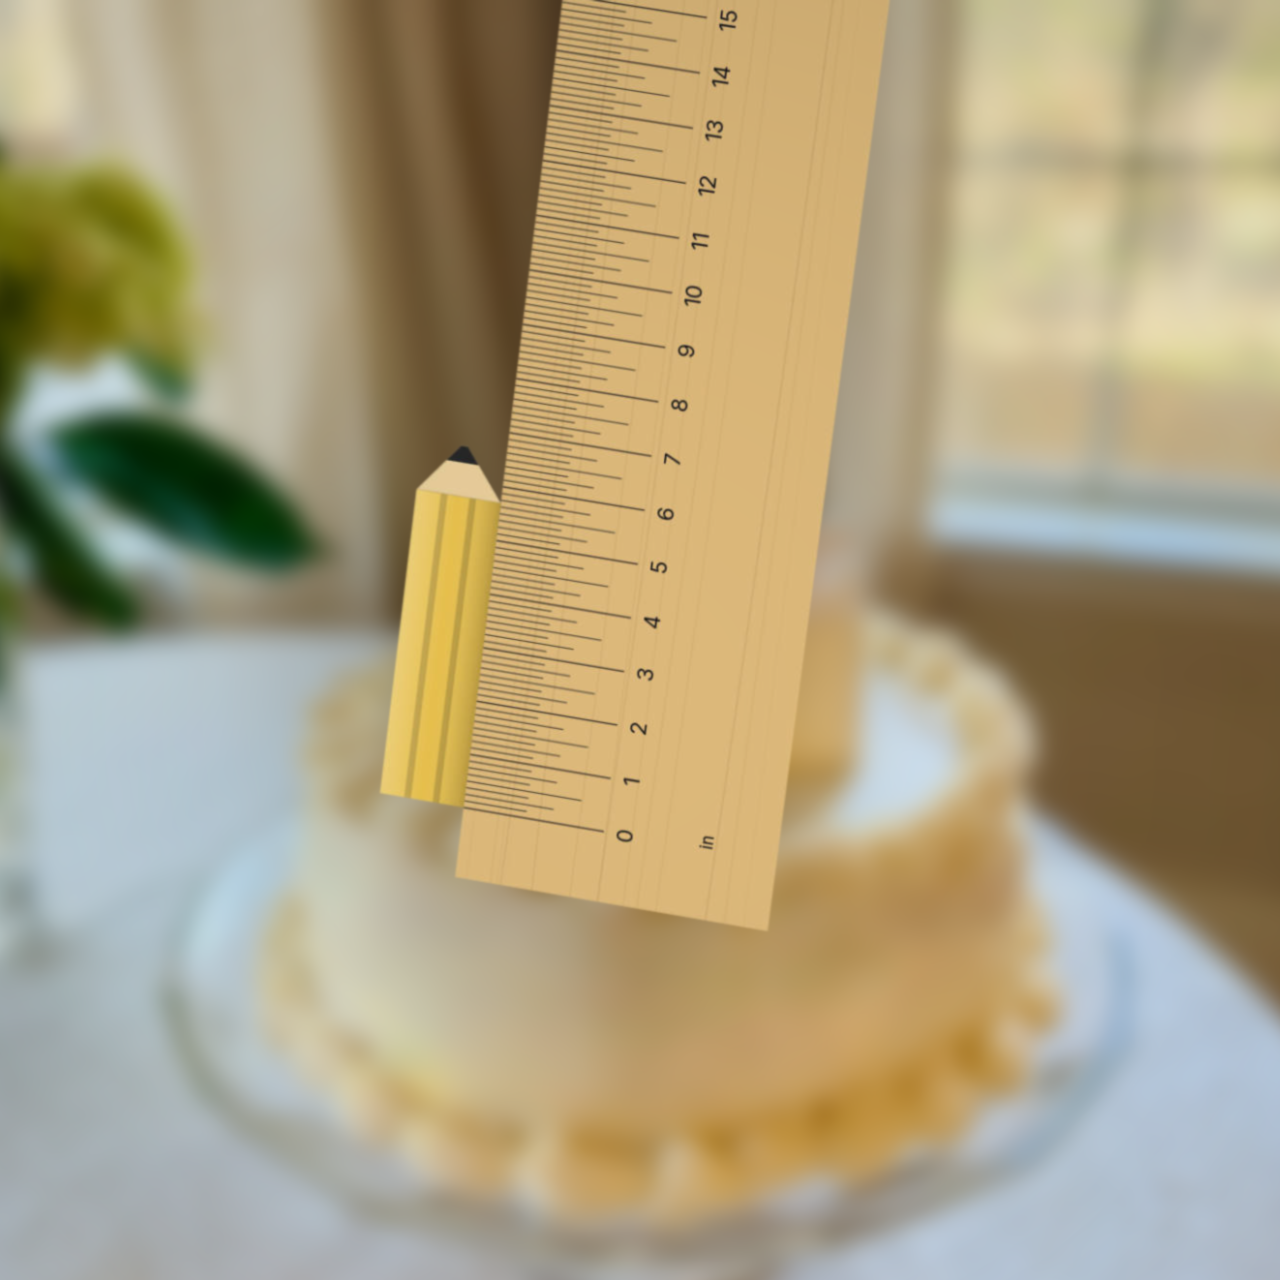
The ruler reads 6.625 in
